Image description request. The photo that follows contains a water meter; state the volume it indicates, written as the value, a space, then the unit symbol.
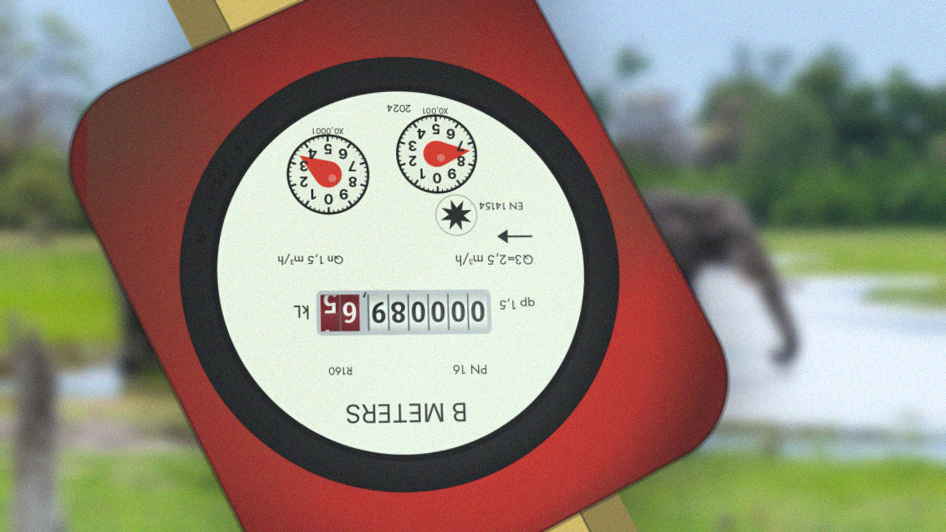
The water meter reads 89.6473 kL
